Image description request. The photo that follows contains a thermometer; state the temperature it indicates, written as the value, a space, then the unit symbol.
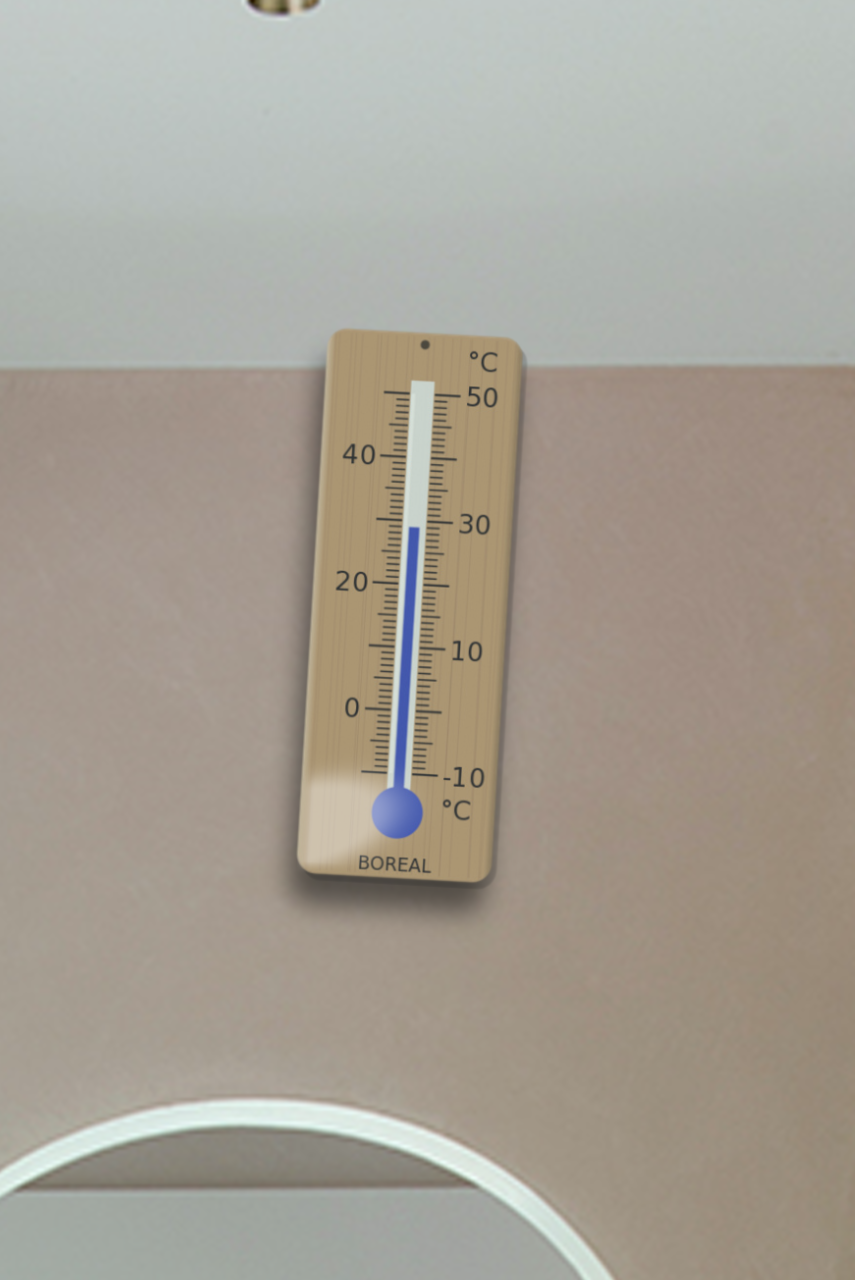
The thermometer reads 29 °C
